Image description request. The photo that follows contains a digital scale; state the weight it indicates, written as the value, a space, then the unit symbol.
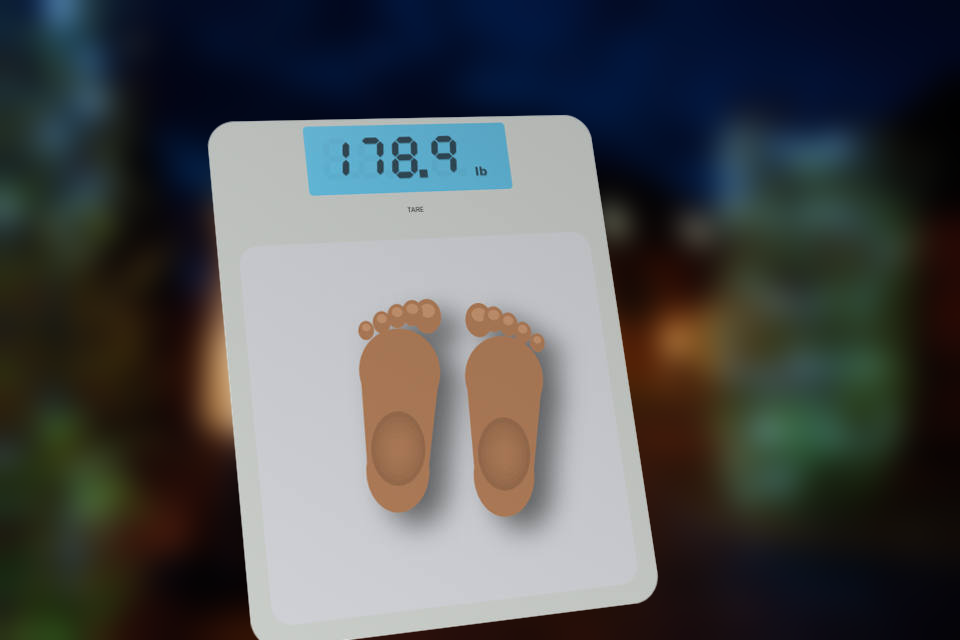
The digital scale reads 178.9 lb
